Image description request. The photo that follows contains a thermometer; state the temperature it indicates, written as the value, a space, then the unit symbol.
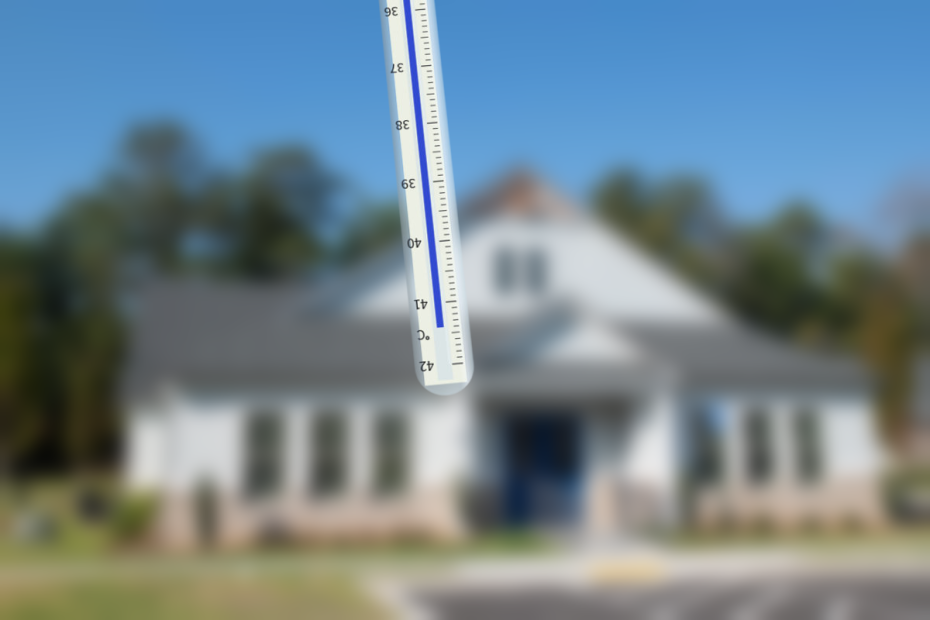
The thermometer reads 41.4 °C
